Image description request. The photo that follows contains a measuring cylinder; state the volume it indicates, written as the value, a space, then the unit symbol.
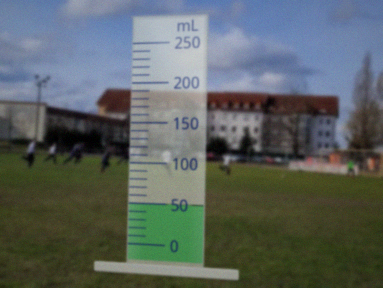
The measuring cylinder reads 50 mL
